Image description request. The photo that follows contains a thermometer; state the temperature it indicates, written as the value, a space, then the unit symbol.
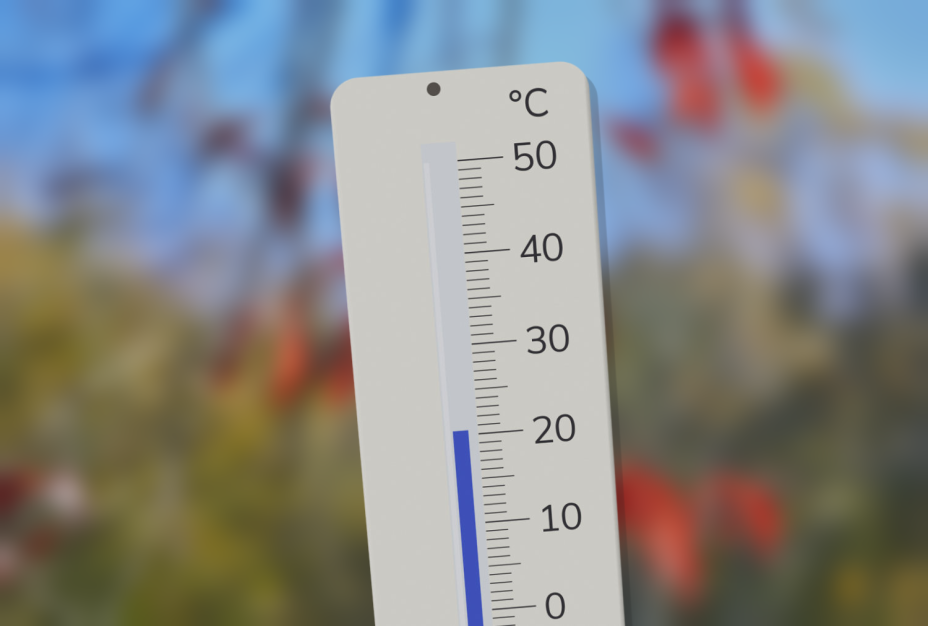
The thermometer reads 20.5 °C
